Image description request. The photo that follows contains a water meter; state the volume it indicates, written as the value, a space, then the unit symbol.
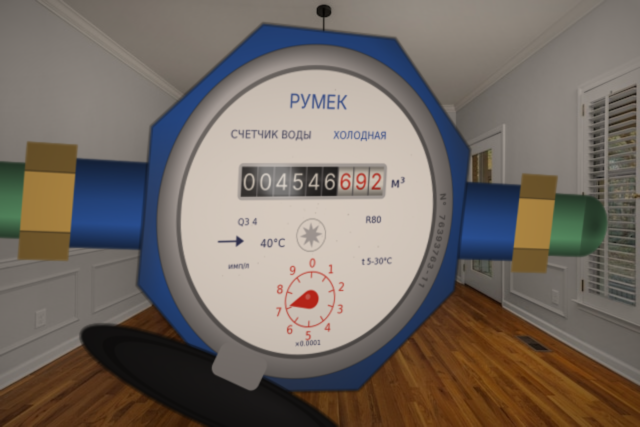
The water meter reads 4546.6927 m³
